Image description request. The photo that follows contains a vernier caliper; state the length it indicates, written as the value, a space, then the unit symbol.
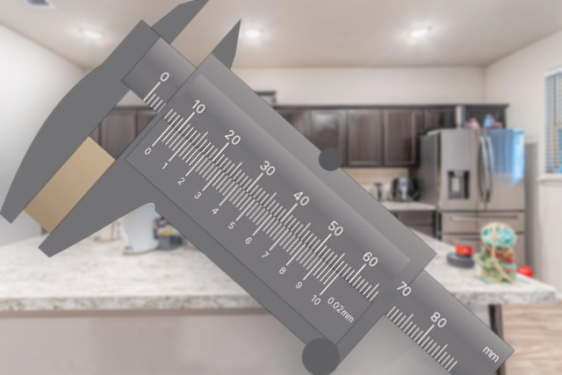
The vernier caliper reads 8.0 mm
